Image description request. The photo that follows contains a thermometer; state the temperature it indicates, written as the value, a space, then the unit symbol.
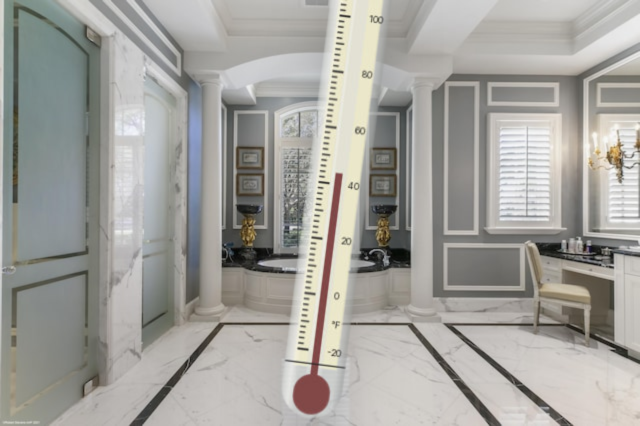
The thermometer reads 44 °F
